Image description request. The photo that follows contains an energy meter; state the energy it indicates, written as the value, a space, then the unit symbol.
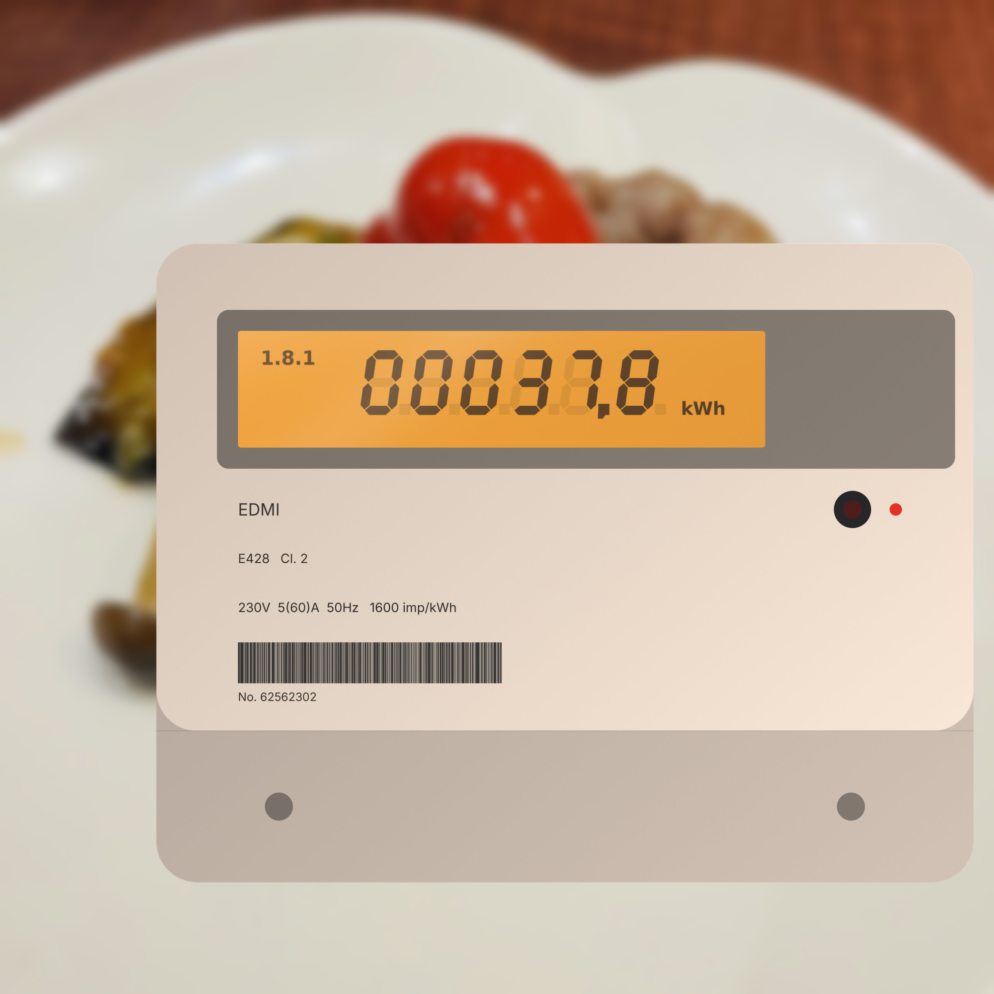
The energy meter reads 37.8 kWh
